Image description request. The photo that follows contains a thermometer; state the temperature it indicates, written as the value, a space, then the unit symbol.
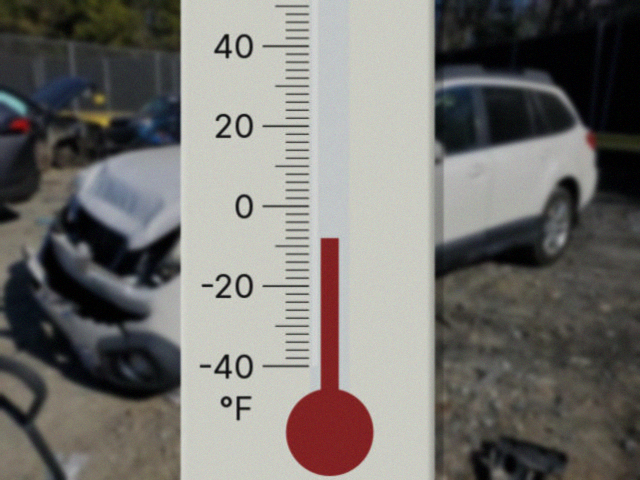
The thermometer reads -8 °F
